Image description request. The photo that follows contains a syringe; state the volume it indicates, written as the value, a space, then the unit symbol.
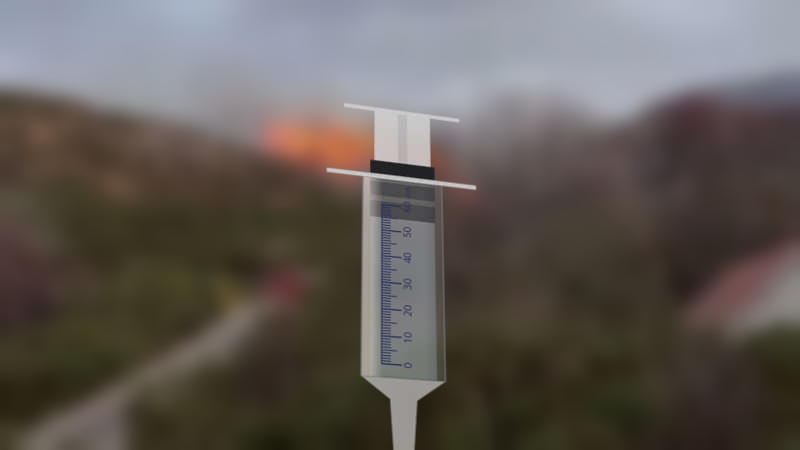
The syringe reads 55 mL
